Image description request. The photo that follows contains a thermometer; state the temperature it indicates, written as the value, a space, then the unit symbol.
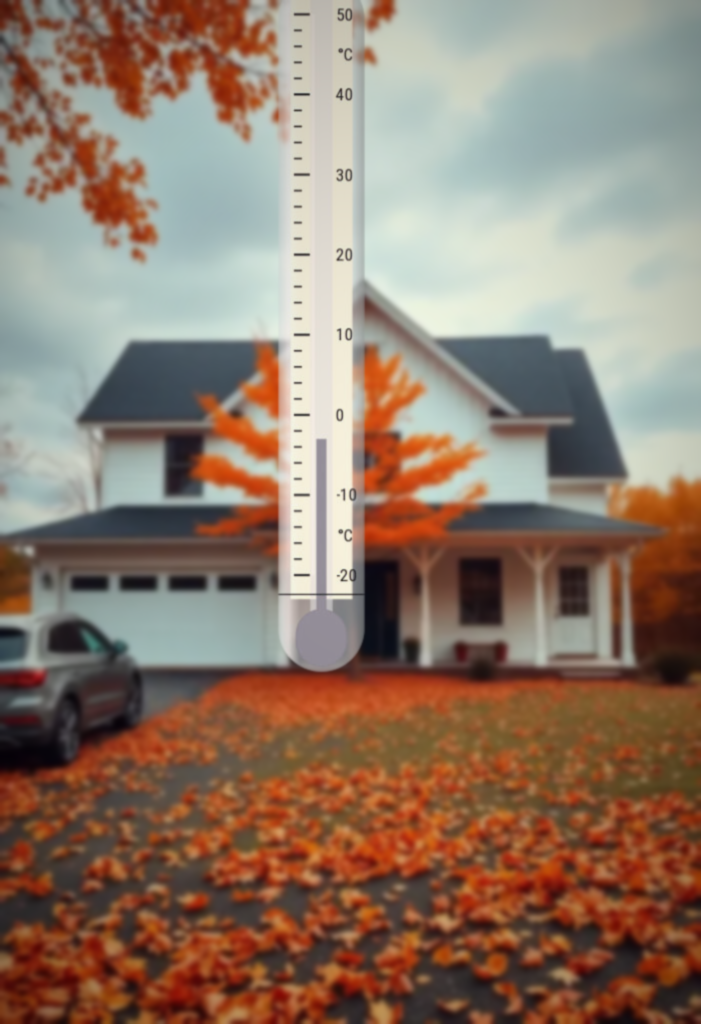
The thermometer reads -3 °C
